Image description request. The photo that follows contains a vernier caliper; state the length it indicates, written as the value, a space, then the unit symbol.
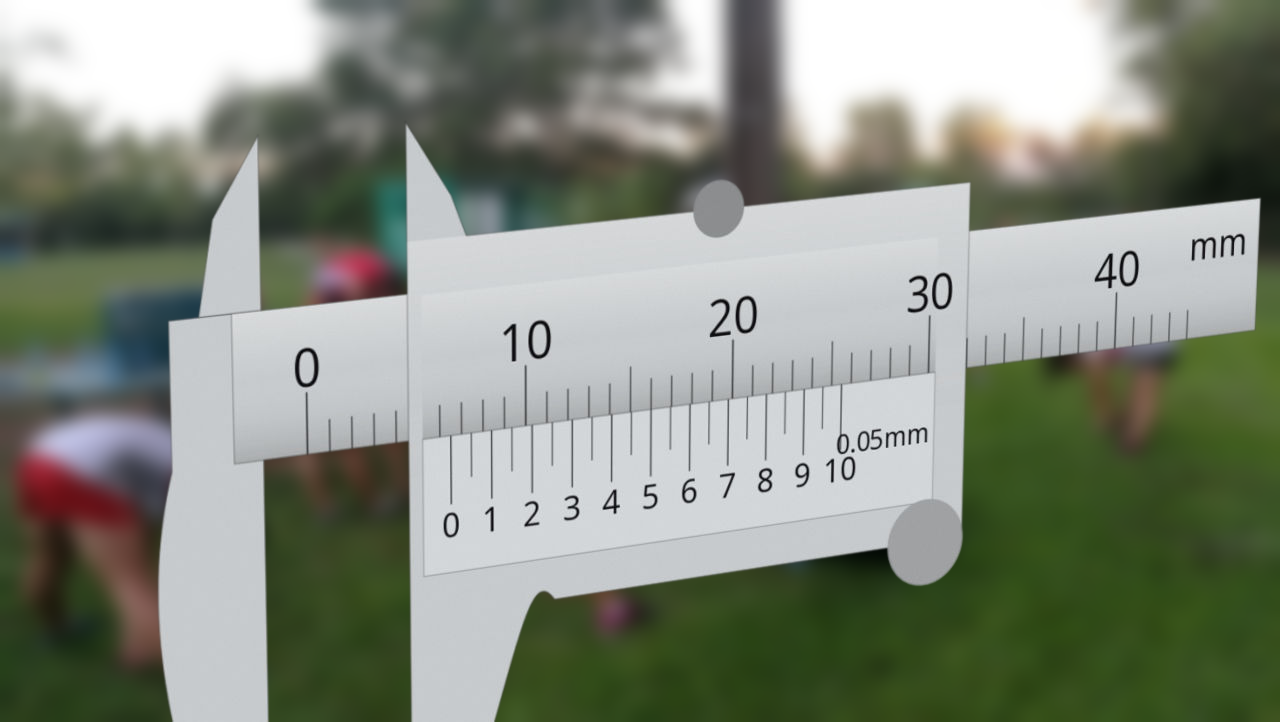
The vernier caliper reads 6.5 mm
